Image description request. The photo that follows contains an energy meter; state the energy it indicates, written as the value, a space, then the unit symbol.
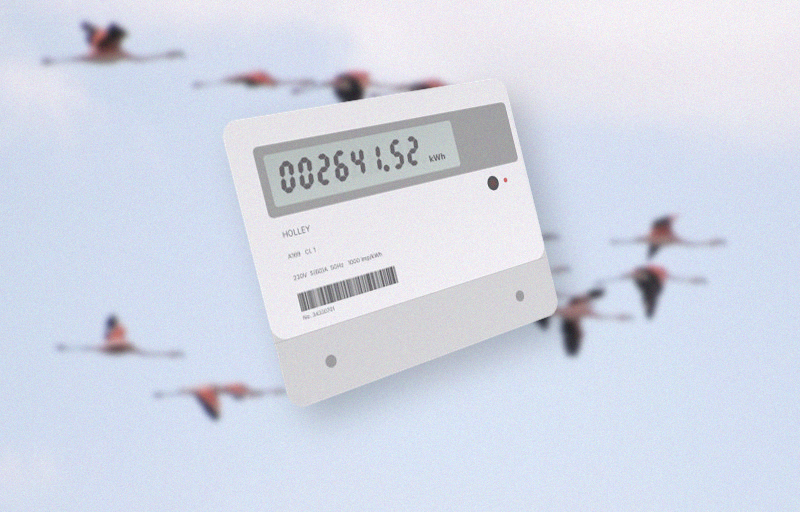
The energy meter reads 2641.52 kWh
